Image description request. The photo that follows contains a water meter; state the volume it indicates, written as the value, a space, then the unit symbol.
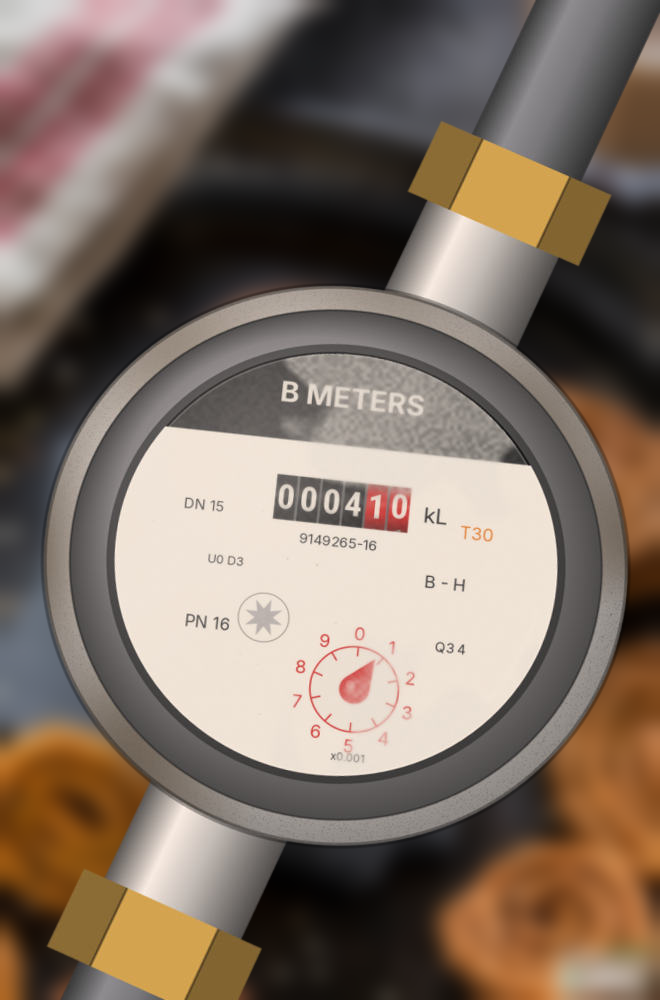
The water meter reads 4.100 kL
